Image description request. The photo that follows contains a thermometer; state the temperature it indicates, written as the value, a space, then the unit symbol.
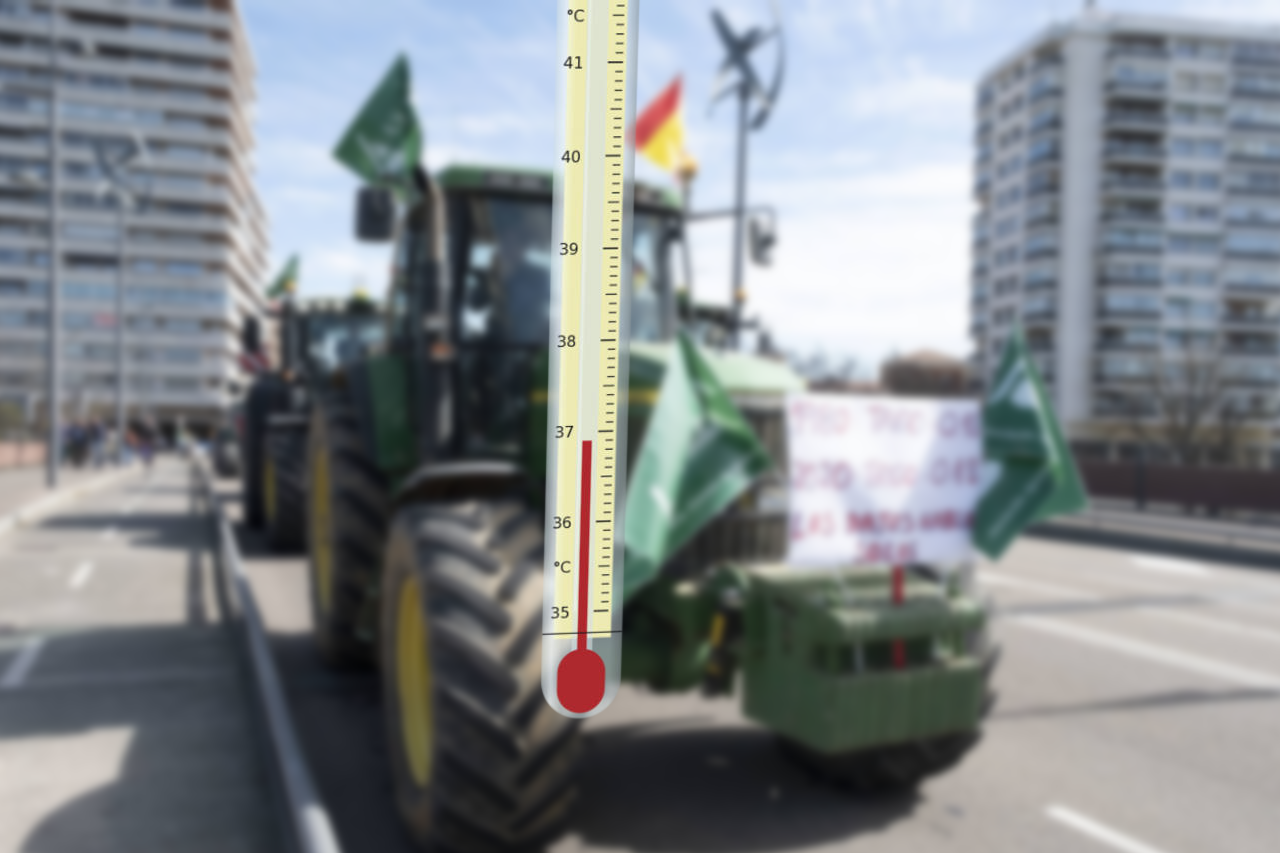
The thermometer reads 36.9 °C
